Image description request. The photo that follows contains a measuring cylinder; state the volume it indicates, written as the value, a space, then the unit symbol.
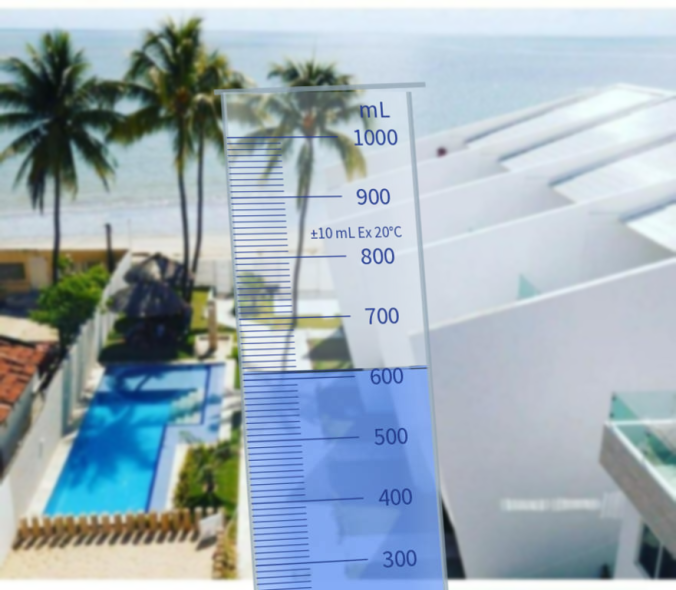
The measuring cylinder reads 610 mL
